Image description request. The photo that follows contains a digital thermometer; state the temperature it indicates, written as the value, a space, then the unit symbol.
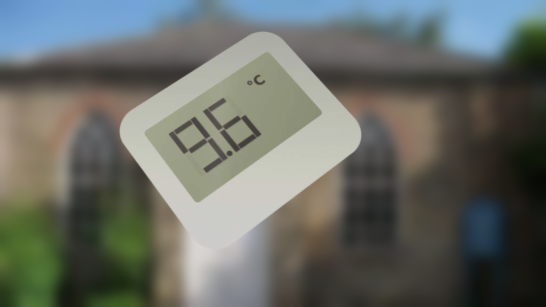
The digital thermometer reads 9.6 °C
